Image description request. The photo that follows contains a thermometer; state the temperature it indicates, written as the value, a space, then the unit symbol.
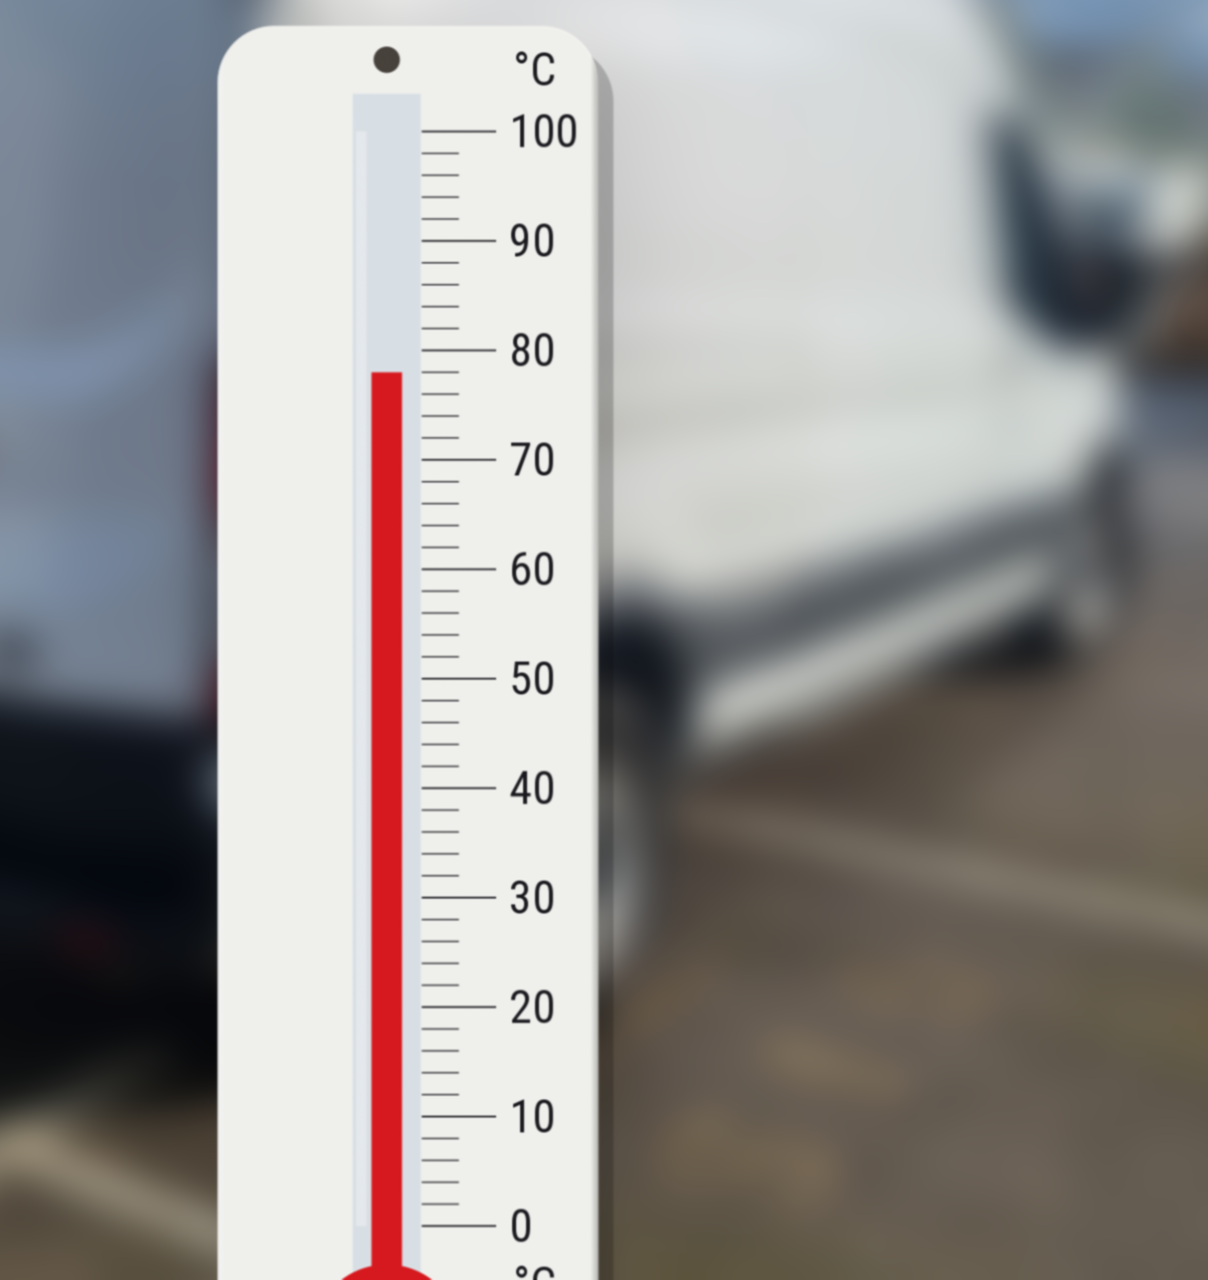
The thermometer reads 78 °C
